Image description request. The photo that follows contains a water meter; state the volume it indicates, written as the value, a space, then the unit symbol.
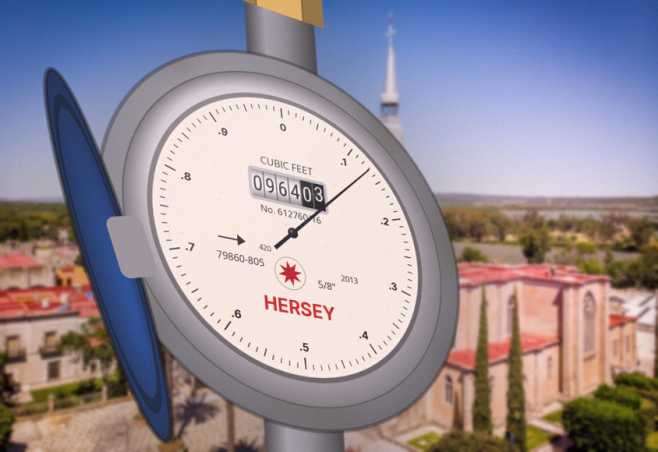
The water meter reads 96403.13 ft³
